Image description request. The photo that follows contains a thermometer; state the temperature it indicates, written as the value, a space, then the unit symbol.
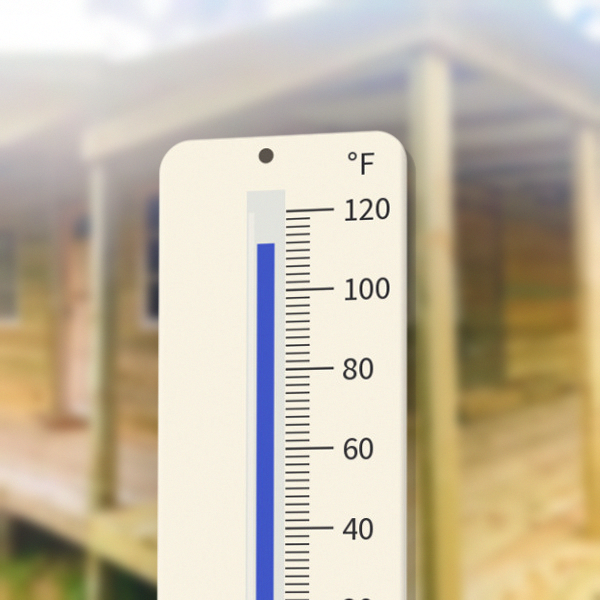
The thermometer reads 112 °F
